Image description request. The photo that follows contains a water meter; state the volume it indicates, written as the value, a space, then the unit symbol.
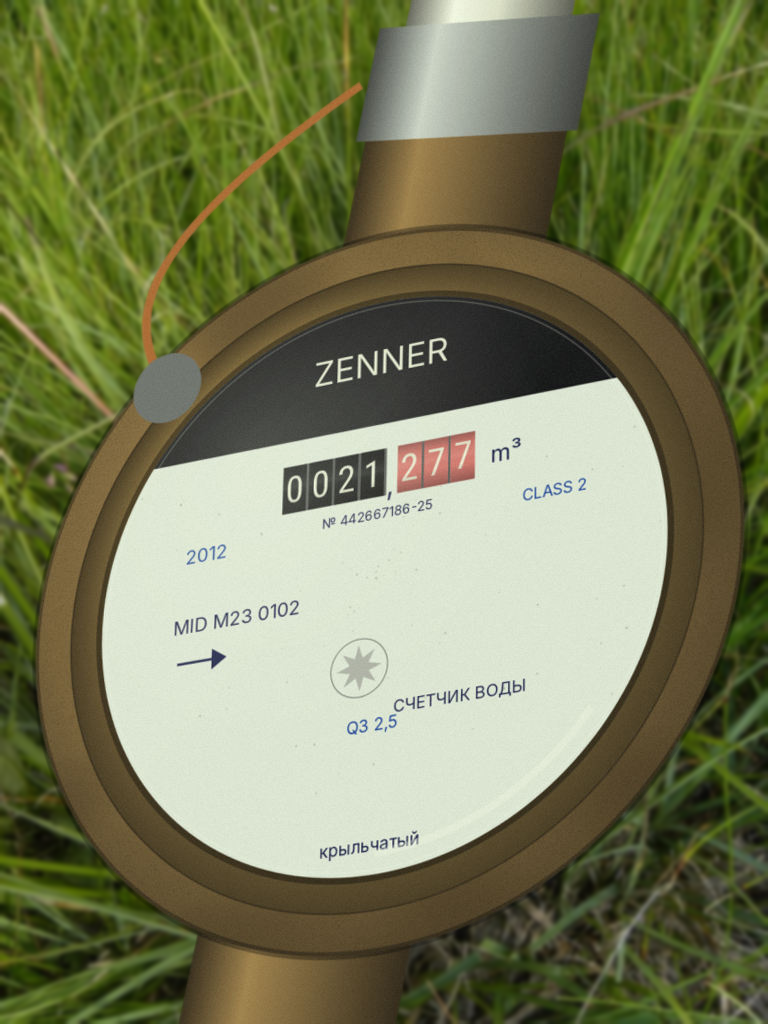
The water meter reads 21.277 m³
